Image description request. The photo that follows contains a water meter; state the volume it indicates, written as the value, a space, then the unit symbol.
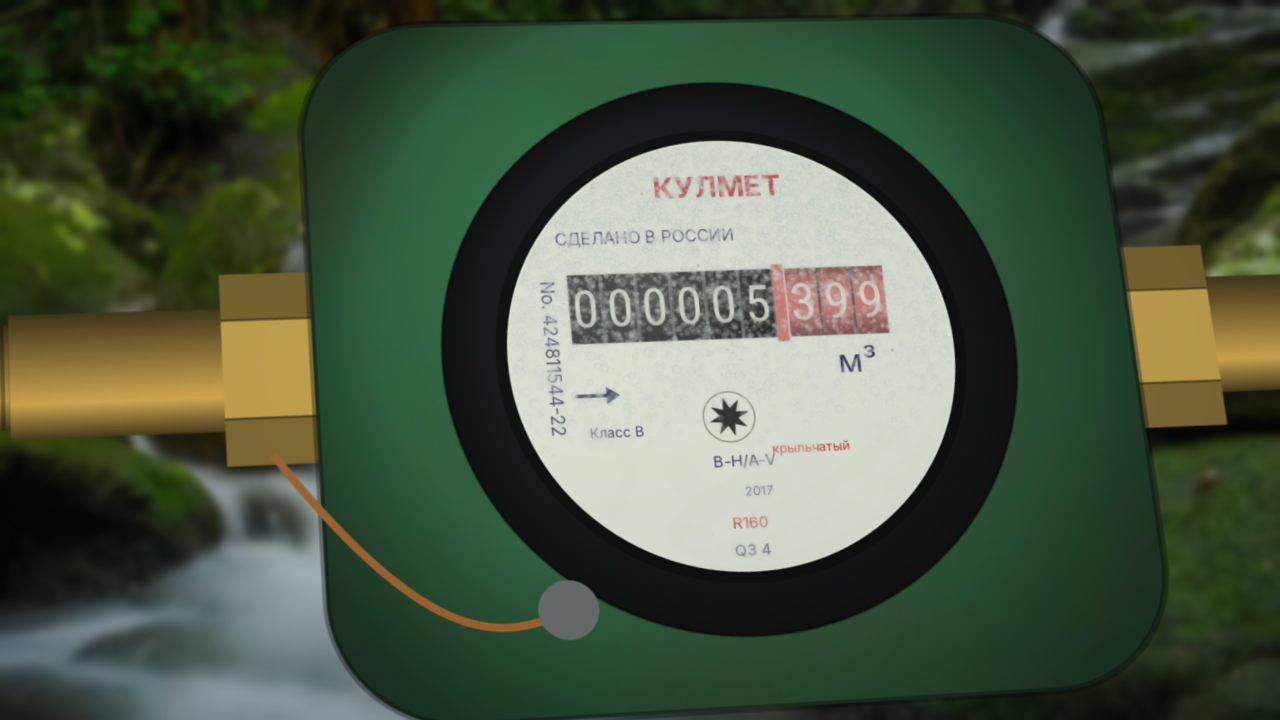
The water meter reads 5.399 m³
